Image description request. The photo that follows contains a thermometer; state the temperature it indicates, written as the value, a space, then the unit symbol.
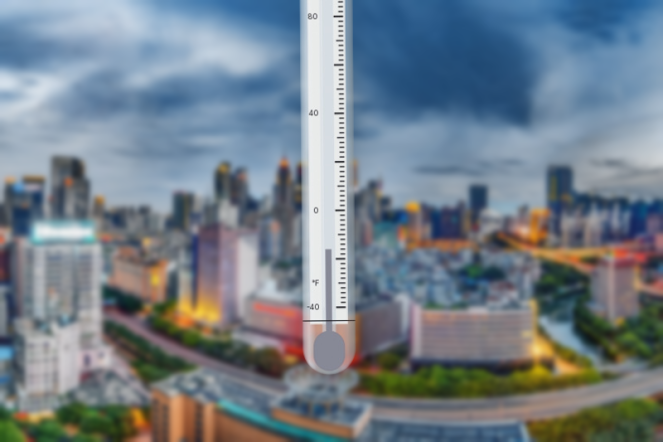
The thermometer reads -16 °F
